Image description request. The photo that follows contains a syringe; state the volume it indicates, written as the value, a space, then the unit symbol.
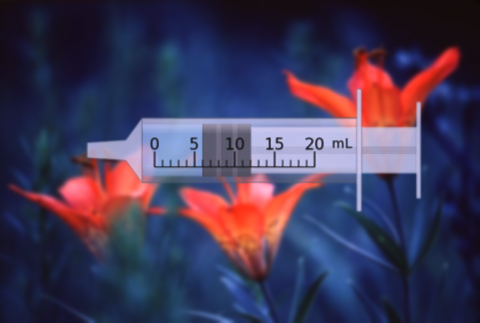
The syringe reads 6 mL
